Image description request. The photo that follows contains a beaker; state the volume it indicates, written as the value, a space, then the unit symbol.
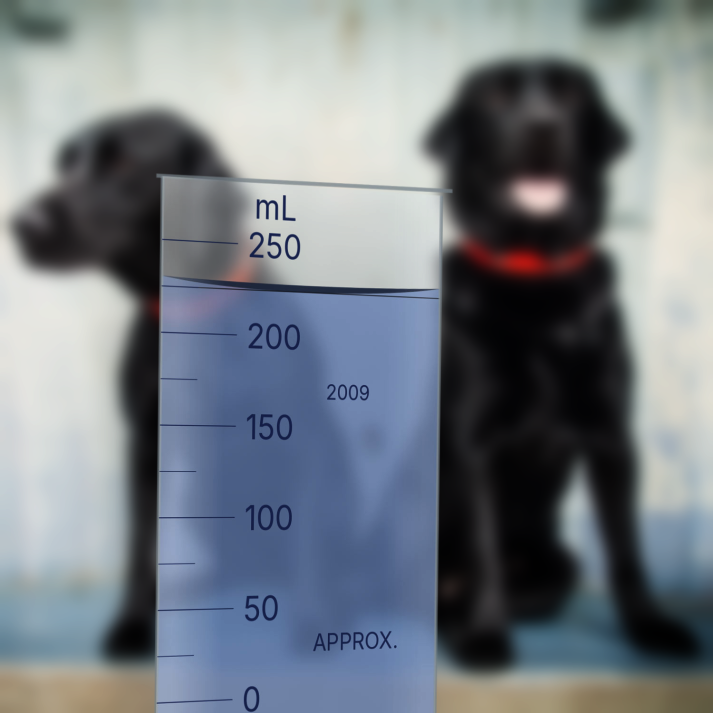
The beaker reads 225 mL
